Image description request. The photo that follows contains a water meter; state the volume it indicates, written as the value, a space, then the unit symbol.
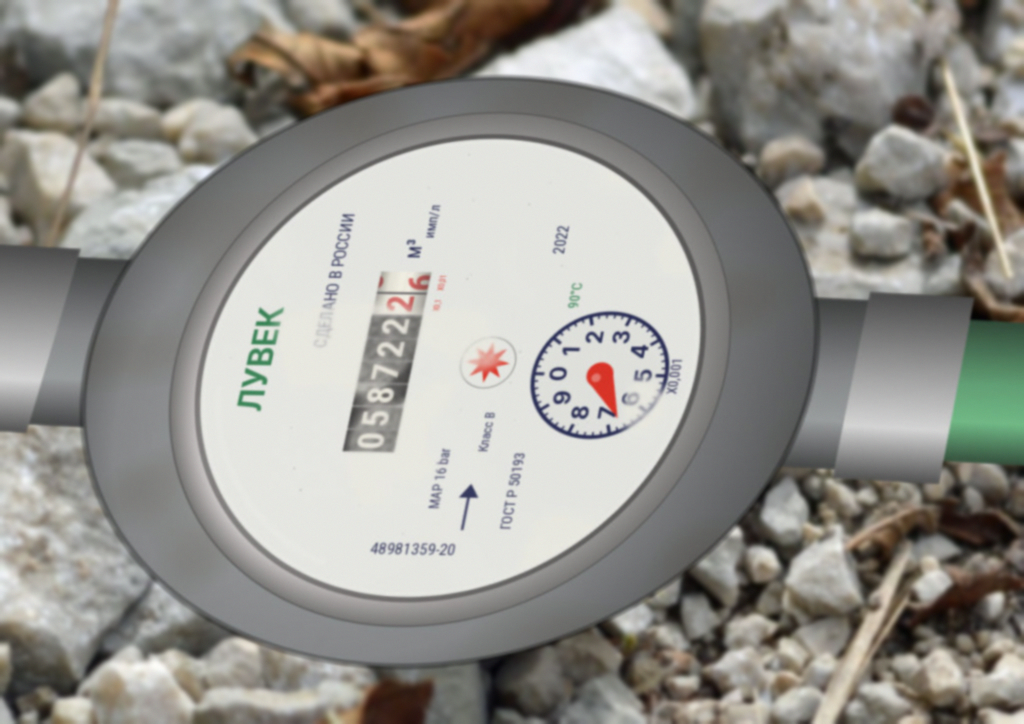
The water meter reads 58722.256 m³
